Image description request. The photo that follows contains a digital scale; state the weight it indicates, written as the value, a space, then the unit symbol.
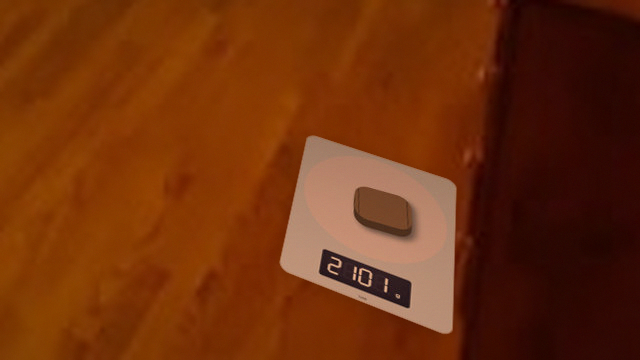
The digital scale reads 2101 g
